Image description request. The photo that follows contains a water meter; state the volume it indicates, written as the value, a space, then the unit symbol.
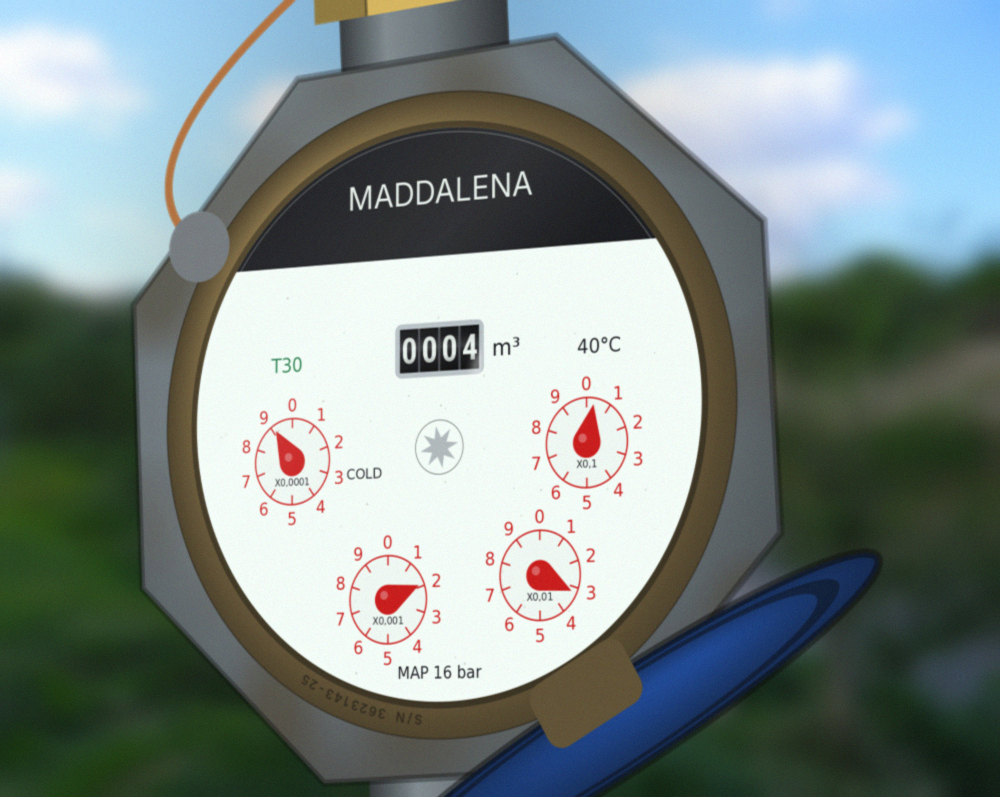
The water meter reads 4.0319 m³
